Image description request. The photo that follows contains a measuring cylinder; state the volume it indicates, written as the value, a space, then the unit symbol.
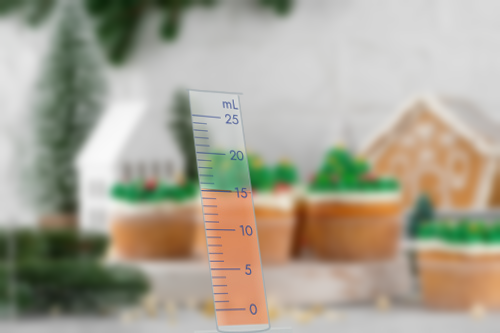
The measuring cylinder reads 15 mL
